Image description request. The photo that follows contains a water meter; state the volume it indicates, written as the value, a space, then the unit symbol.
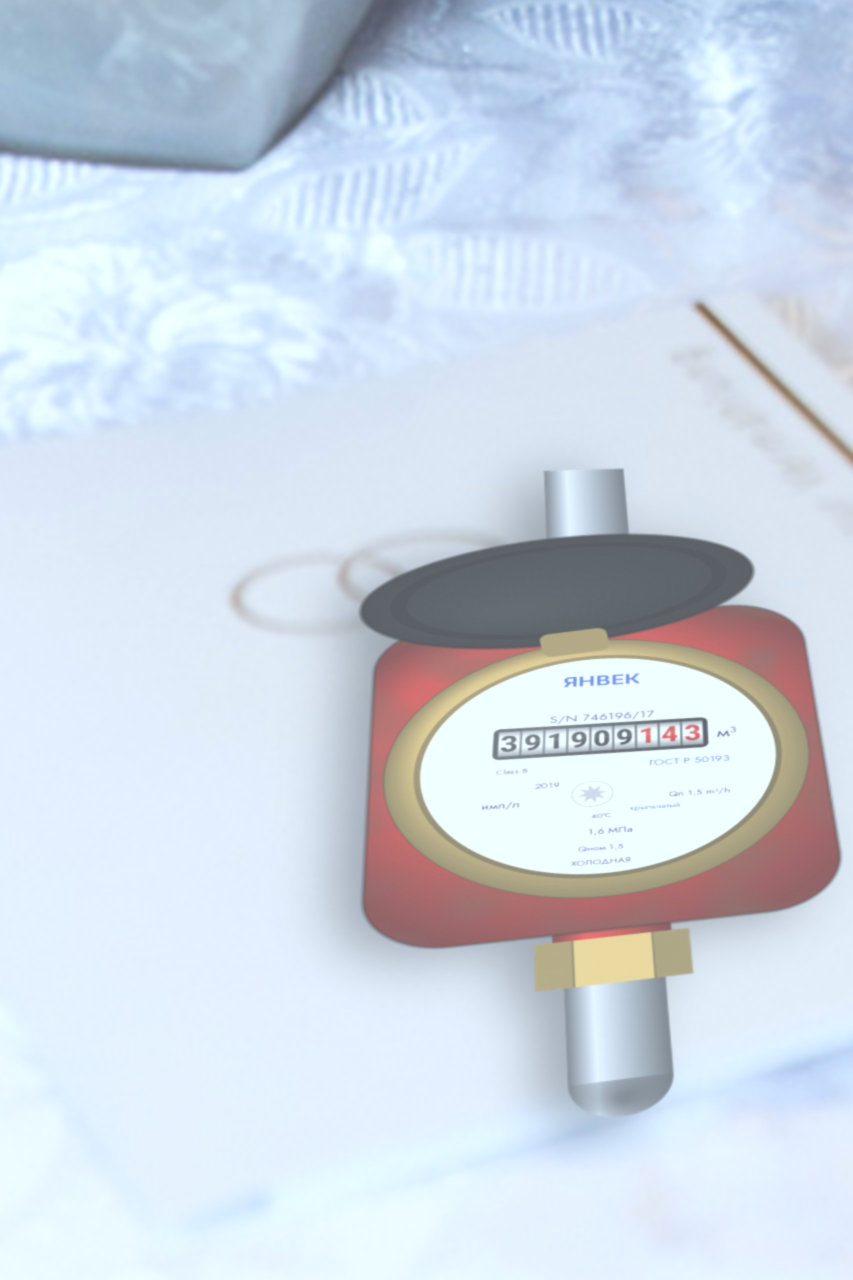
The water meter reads 391909.143 m³
